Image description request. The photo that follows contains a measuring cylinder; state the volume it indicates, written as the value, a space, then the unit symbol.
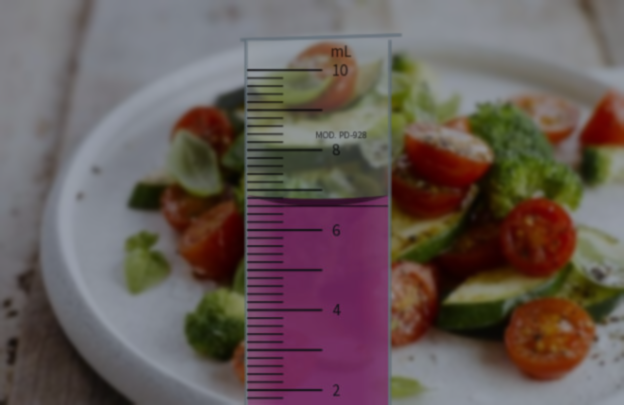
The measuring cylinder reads 6.6 mL
